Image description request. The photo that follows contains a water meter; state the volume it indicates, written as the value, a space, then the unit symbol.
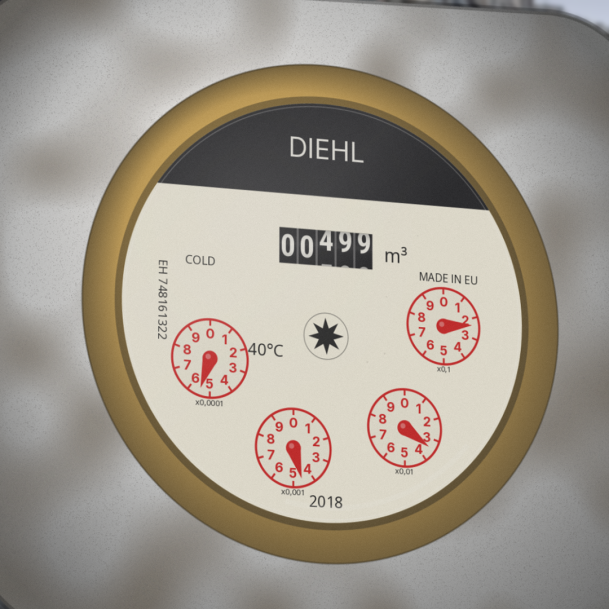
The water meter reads 499.2345 m³
